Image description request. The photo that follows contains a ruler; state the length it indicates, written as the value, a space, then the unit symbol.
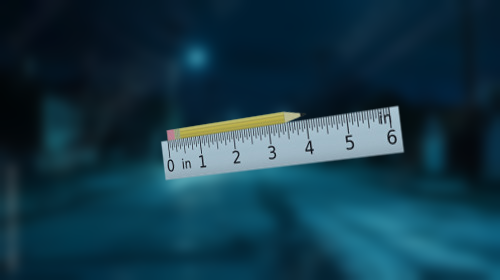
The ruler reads 4 in
